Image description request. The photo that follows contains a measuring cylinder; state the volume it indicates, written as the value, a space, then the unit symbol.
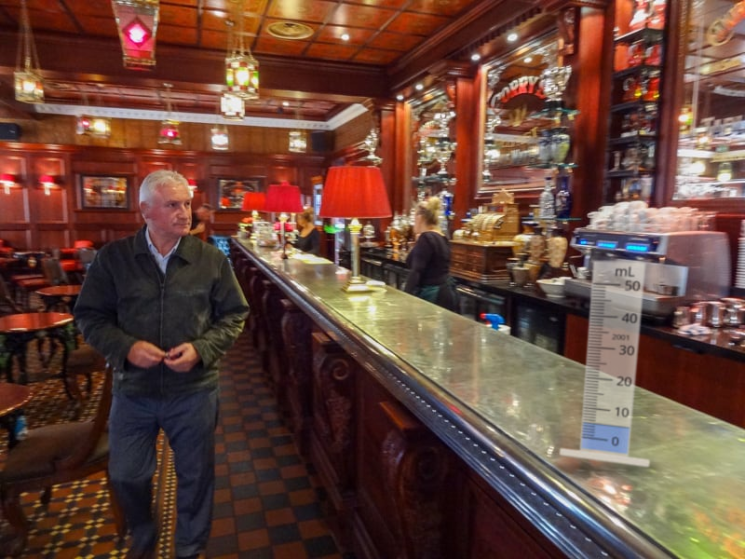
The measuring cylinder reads 5 mL
